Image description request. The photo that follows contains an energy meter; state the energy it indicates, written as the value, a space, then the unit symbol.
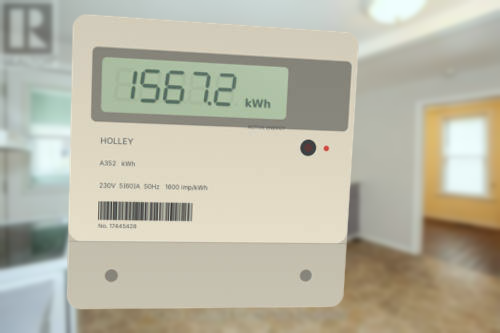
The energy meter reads 1567.2 kWh
